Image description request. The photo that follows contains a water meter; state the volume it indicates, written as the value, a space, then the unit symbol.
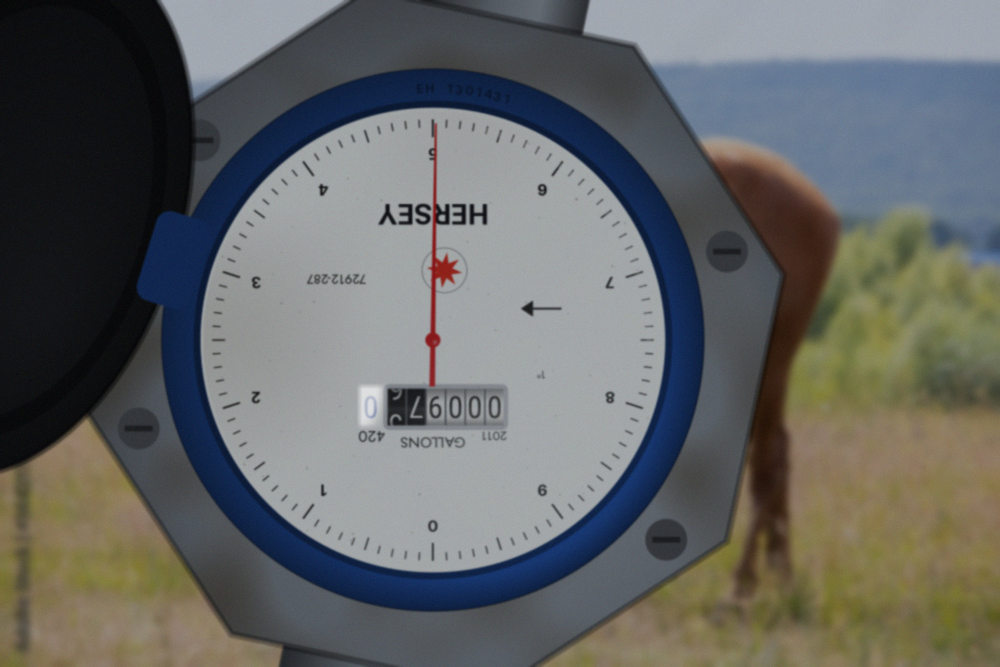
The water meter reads 9755.0 gal
